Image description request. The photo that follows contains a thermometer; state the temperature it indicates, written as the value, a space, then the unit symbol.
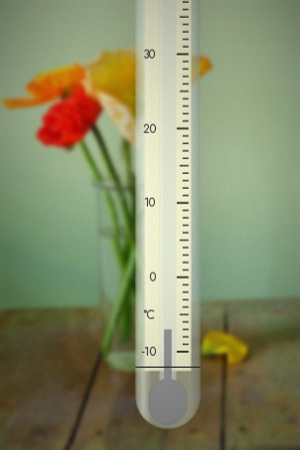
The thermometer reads -7 °C
